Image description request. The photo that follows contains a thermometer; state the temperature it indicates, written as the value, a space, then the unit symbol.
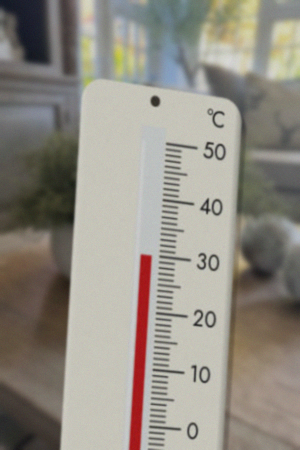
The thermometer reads 30 °C
